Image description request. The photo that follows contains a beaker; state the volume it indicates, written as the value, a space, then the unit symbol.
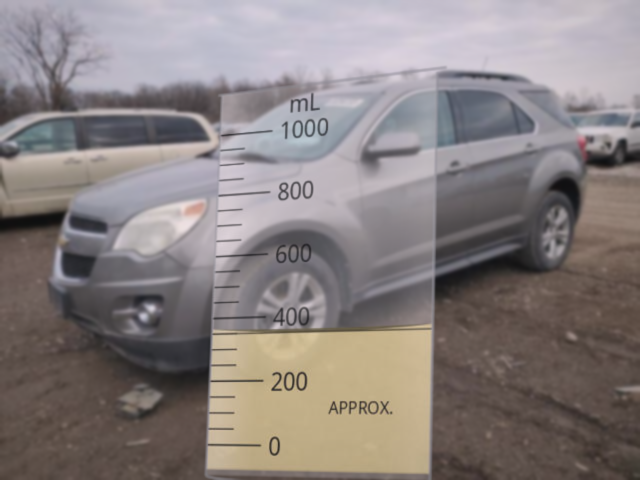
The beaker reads 350 mL
